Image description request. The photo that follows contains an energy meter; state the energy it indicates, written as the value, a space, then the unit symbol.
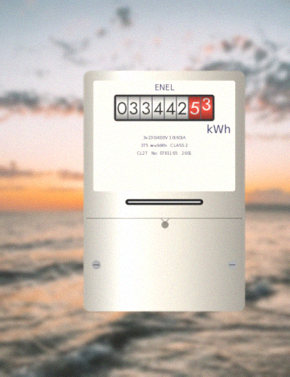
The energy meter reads 33442.53 kWh
